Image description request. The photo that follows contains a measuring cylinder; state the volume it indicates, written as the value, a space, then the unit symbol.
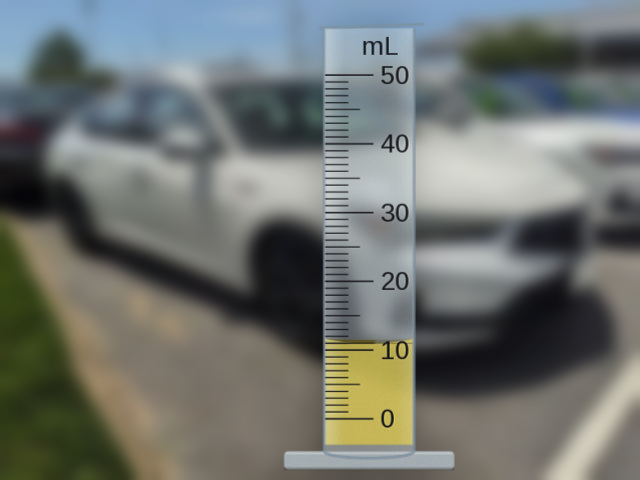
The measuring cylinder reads 11 mL
